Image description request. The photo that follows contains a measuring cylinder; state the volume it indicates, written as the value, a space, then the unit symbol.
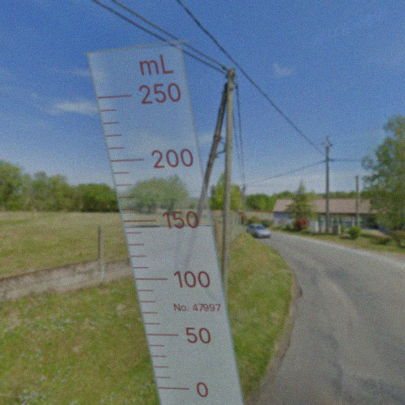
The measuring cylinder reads 145 mL
